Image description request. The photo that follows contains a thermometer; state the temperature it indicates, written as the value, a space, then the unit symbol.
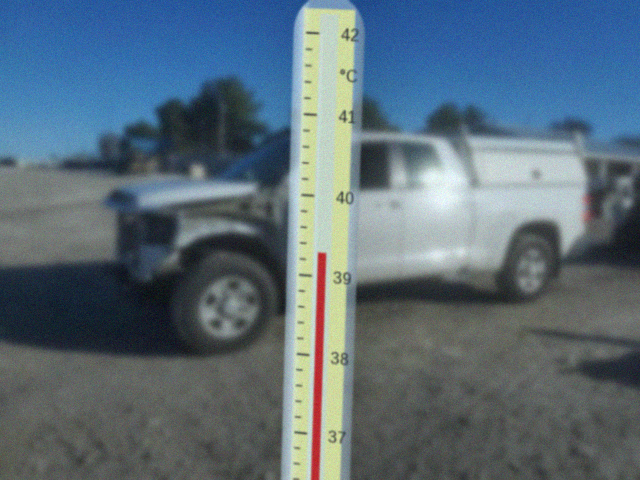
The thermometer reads 39.3 °C
